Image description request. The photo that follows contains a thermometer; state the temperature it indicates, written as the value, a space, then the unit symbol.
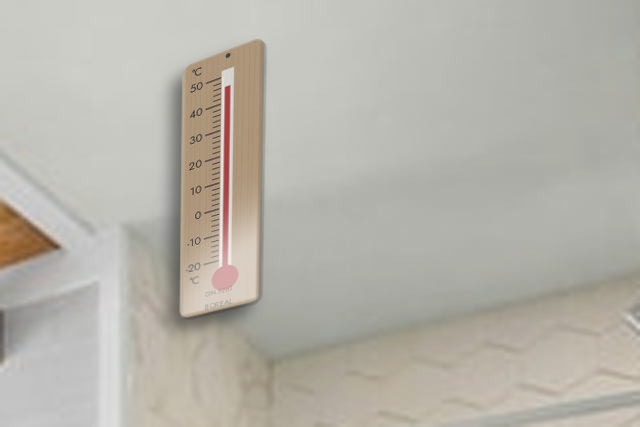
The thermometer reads 46 °C
